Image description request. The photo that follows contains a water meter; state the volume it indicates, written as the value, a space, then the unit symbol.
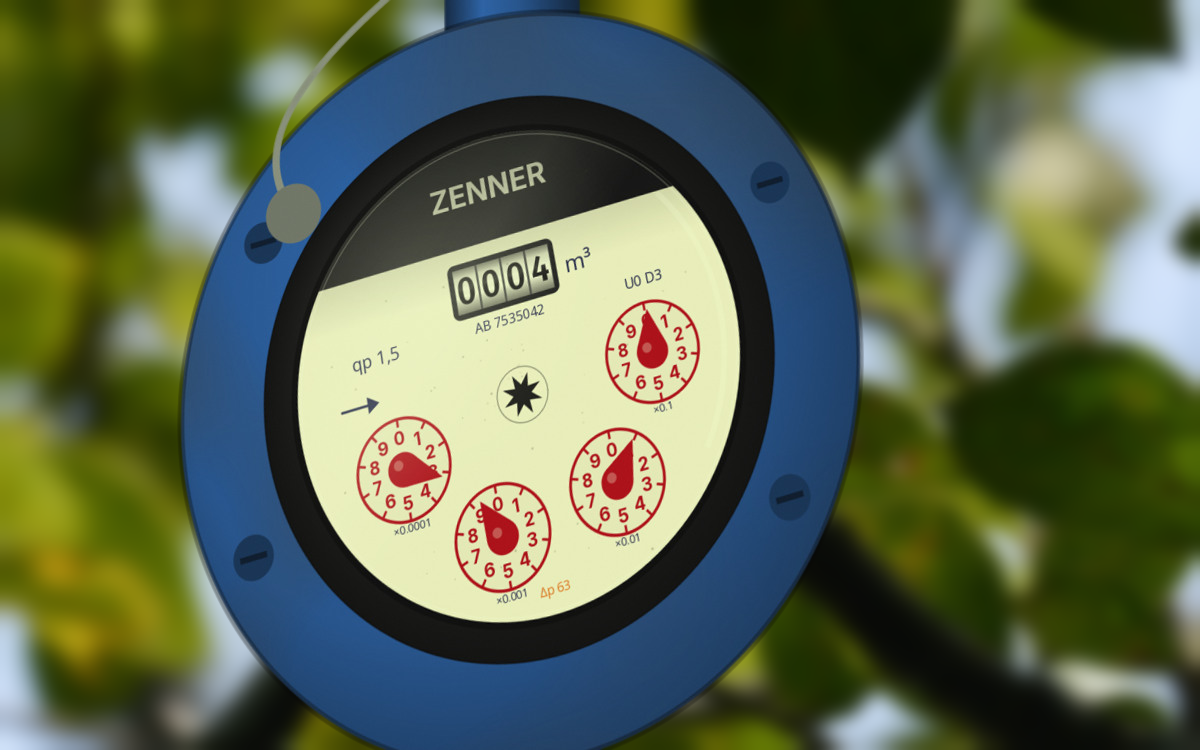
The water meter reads 4.0093 m³
